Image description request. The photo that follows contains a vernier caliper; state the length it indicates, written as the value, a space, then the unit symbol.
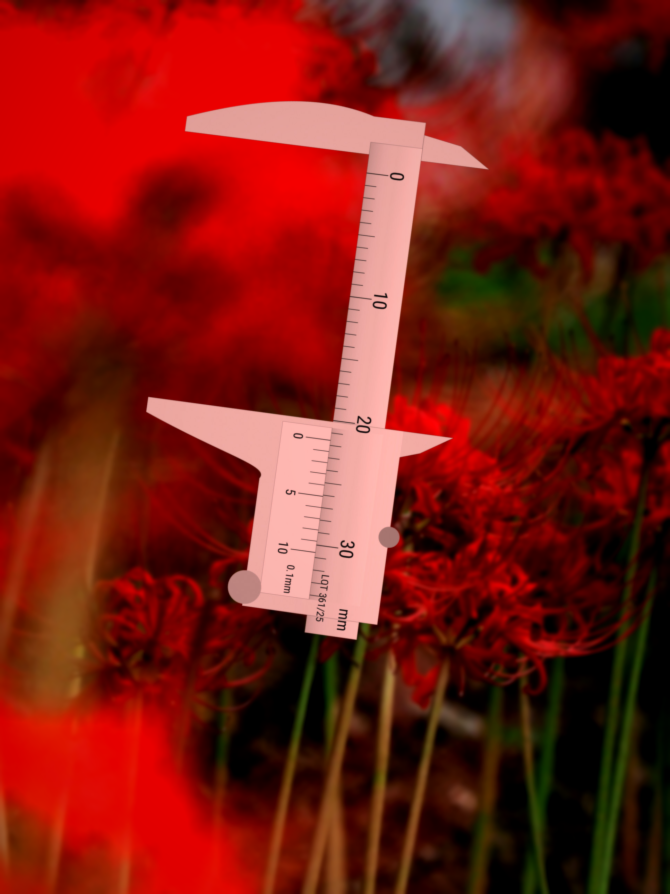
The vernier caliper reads 21.6 mm
